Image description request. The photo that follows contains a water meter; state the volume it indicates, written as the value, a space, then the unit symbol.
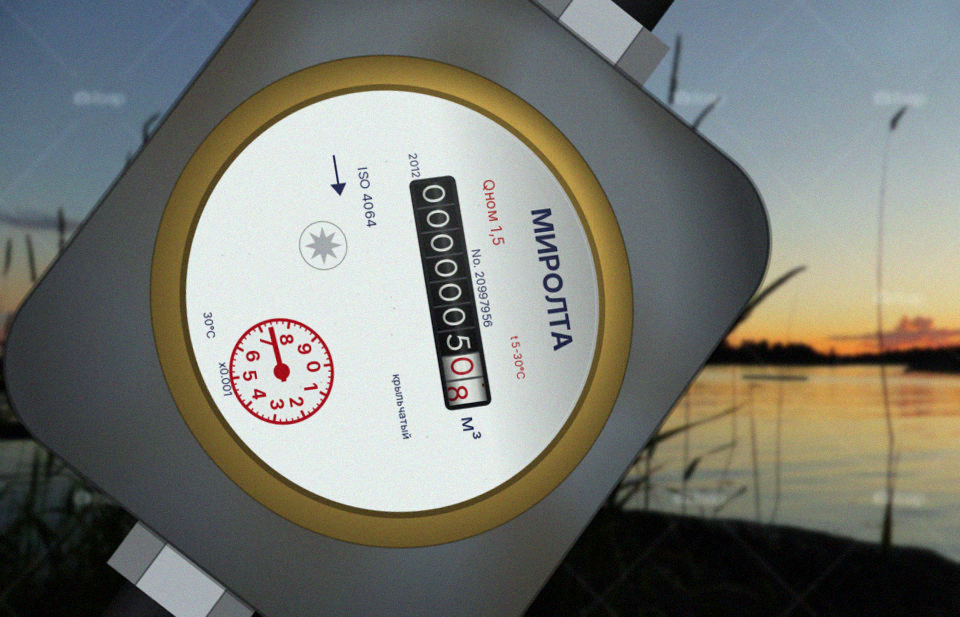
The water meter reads 5.077 m³
